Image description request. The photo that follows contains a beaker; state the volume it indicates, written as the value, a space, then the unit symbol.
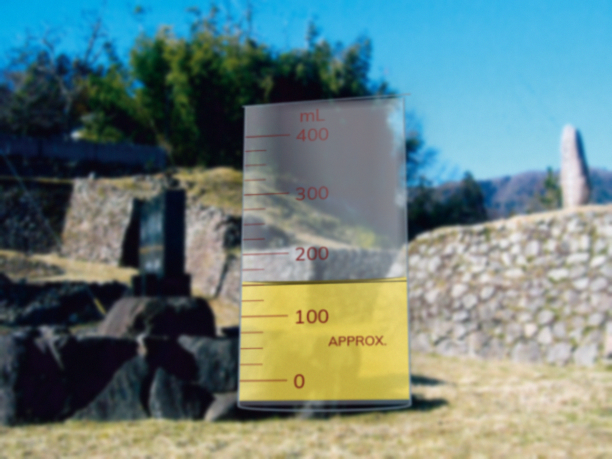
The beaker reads 150 mL
